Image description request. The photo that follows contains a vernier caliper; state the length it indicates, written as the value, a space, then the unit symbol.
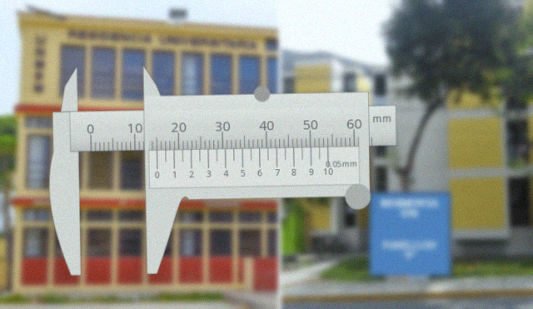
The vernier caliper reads 15.0 mm
